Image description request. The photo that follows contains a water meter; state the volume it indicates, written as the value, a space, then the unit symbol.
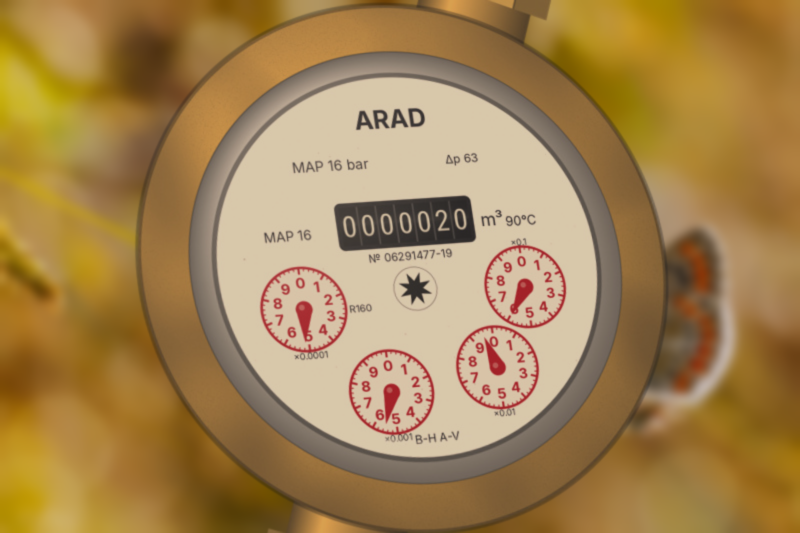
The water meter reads 20.5955 m³
